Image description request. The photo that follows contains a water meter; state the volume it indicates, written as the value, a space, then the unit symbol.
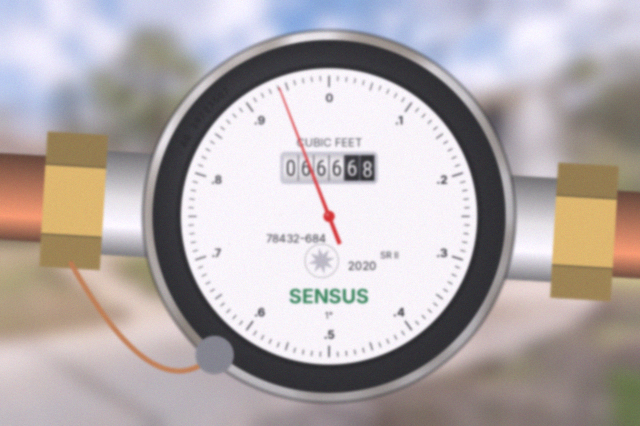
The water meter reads 66667.94 ft³
